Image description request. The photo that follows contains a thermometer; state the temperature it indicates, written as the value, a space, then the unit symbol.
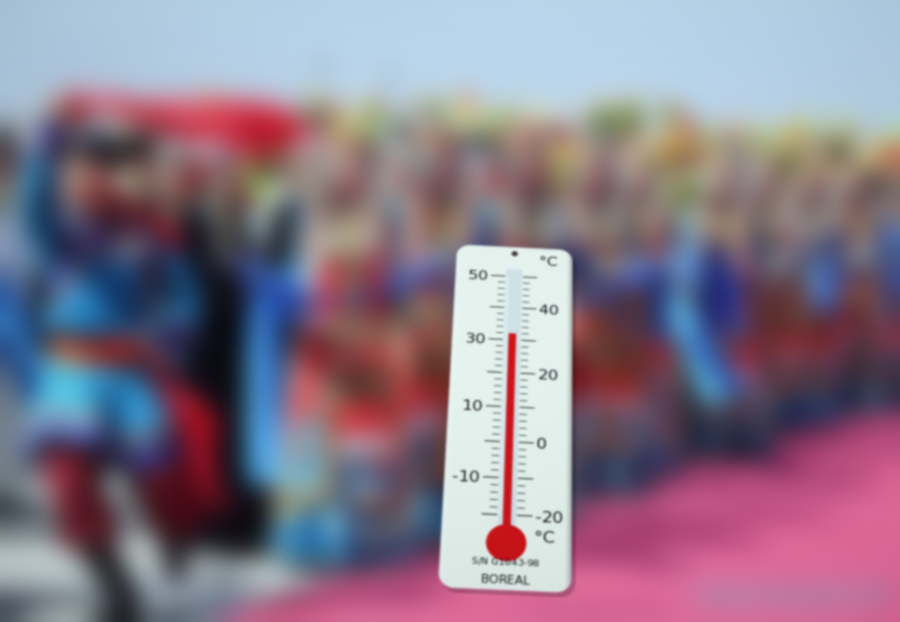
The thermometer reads 32 °C
